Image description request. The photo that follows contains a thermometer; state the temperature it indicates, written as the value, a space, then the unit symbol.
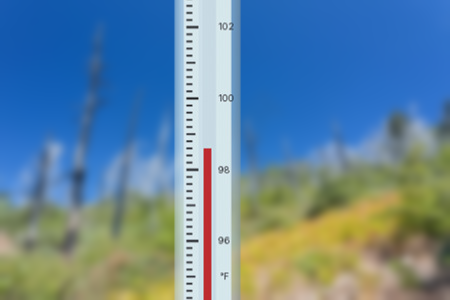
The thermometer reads 98.6 °F
